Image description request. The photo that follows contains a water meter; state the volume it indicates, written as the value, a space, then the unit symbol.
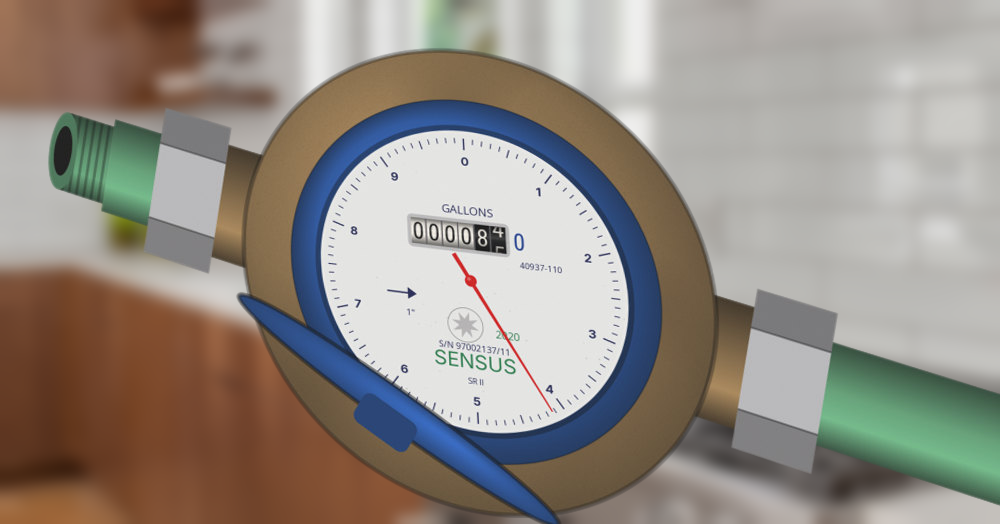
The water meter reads 844.1 gal
